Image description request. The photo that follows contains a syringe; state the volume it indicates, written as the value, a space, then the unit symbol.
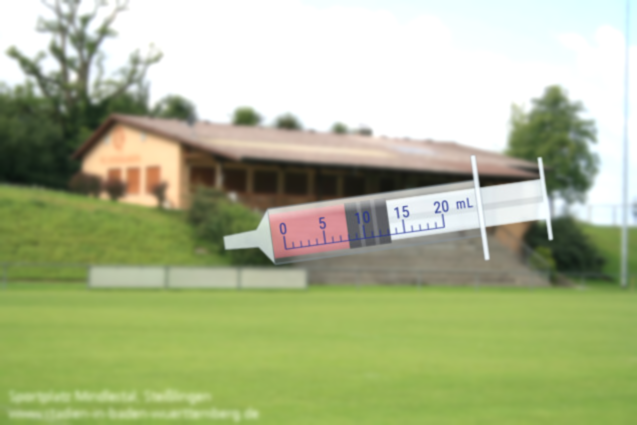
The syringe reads 8 mL
